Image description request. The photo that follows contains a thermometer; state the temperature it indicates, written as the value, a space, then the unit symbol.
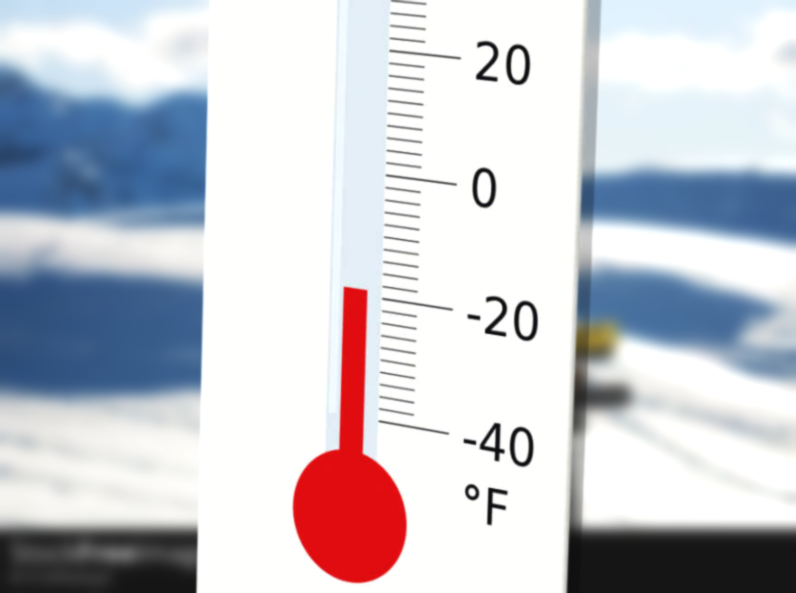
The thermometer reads -19 °F
